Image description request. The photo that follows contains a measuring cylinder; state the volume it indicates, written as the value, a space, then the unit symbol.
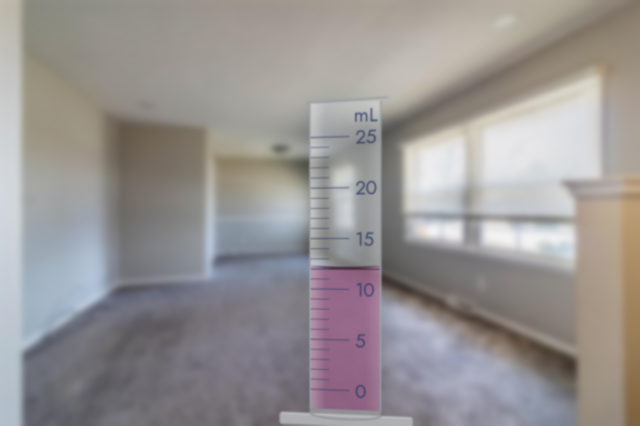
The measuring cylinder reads 12 mL
